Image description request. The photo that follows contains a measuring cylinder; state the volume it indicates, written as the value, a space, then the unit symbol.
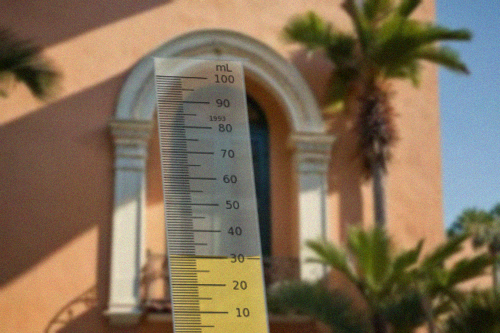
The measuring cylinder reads 30 mL
